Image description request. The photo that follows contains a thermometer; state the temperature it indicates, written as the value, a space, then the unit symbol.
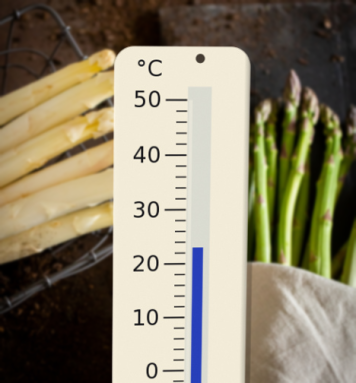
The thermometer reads 23 °C
